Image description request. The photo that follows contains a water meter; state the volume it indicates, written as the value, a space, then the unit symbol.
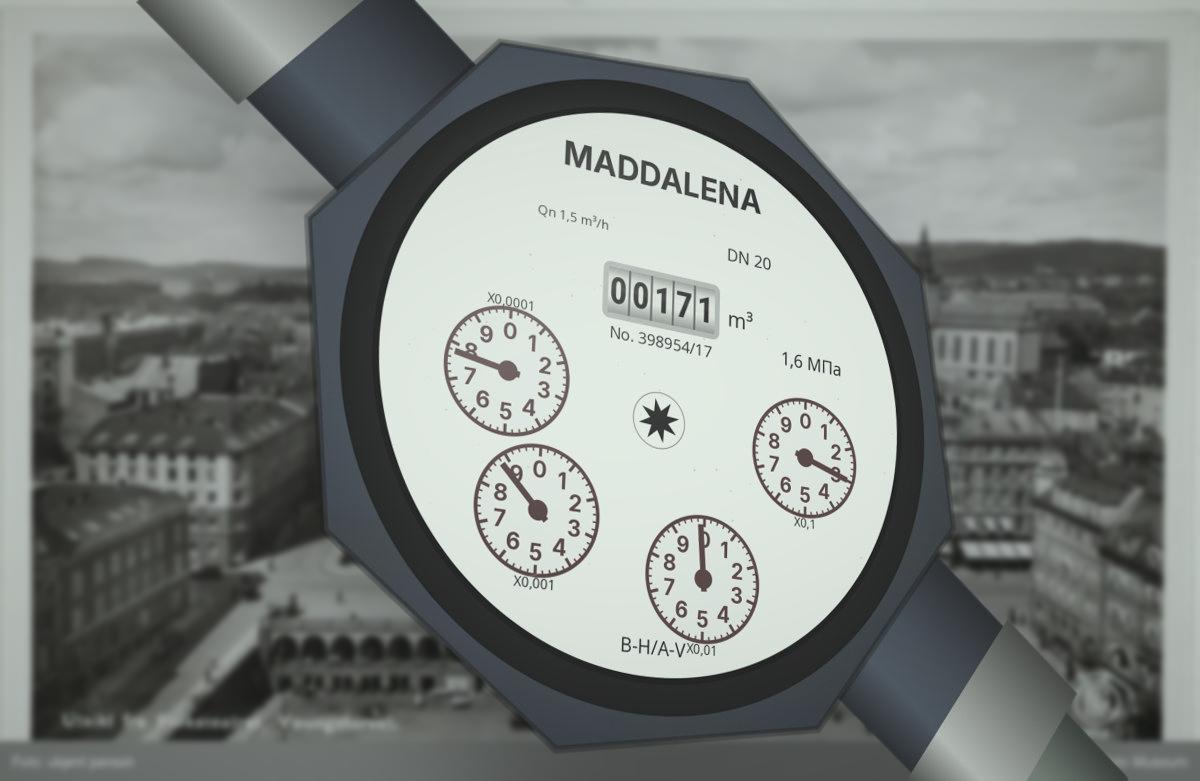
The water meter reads 171.2987 m³
